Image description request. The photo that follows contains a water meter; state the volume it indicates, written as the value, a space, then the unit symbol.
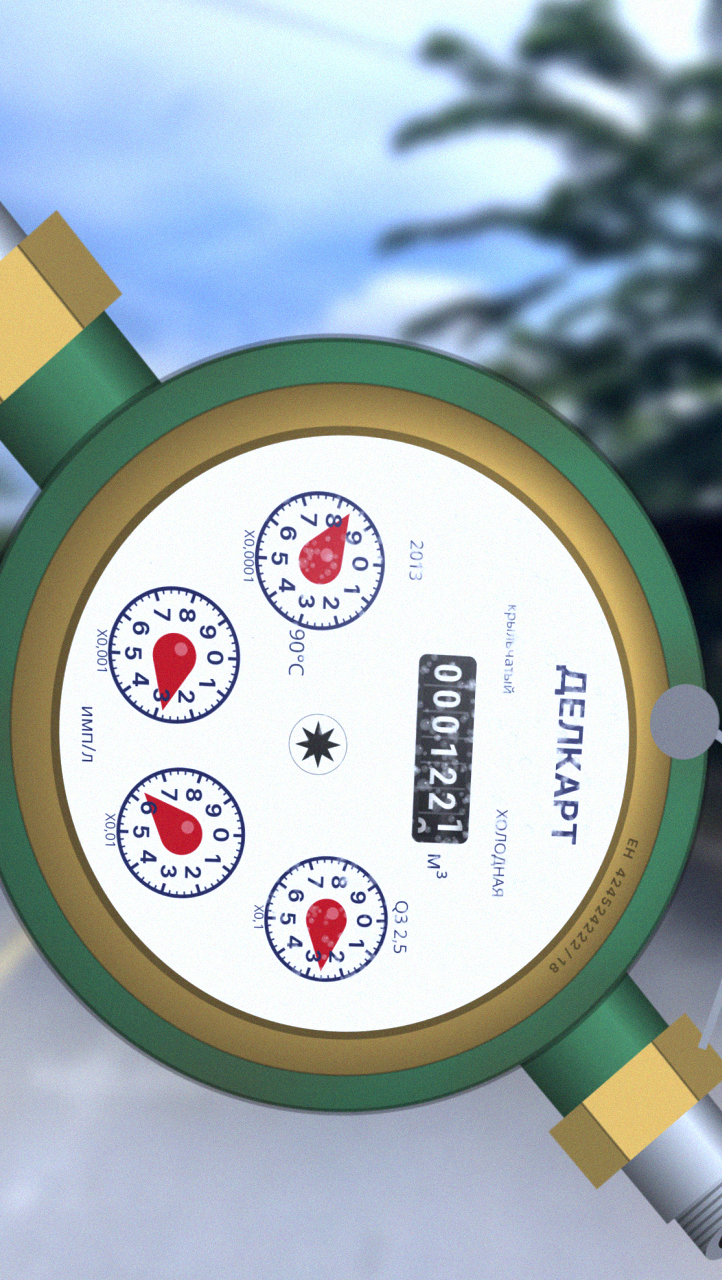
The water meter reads 1221.2628 m³
